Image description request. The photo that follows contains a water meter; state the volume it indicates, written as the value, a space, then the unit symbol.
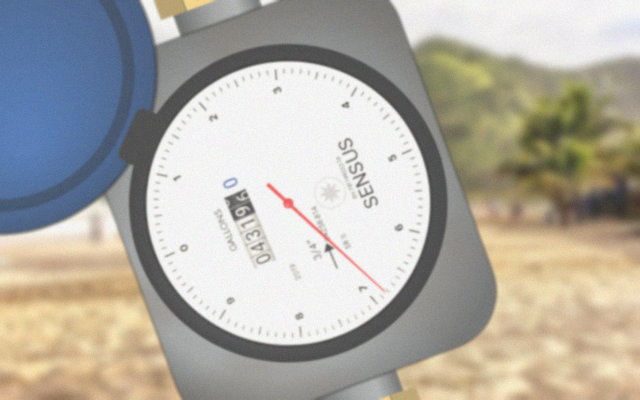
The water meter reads 431956.8 gal
